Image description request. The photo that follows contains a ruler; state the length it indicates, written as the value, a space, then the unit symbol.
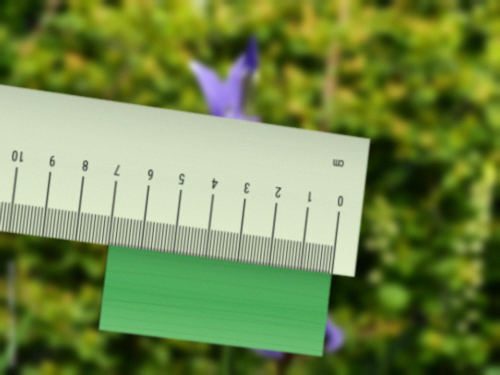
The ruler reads 7 cm
